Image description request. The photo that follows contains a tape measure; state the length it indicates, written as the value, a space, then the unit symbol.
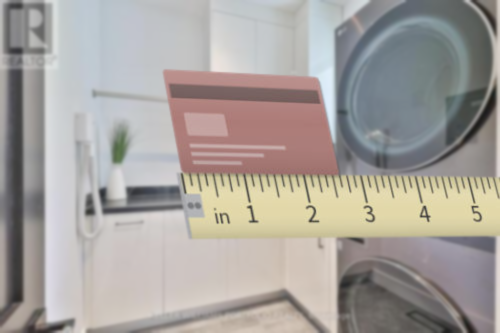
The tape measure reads 2.625 in
